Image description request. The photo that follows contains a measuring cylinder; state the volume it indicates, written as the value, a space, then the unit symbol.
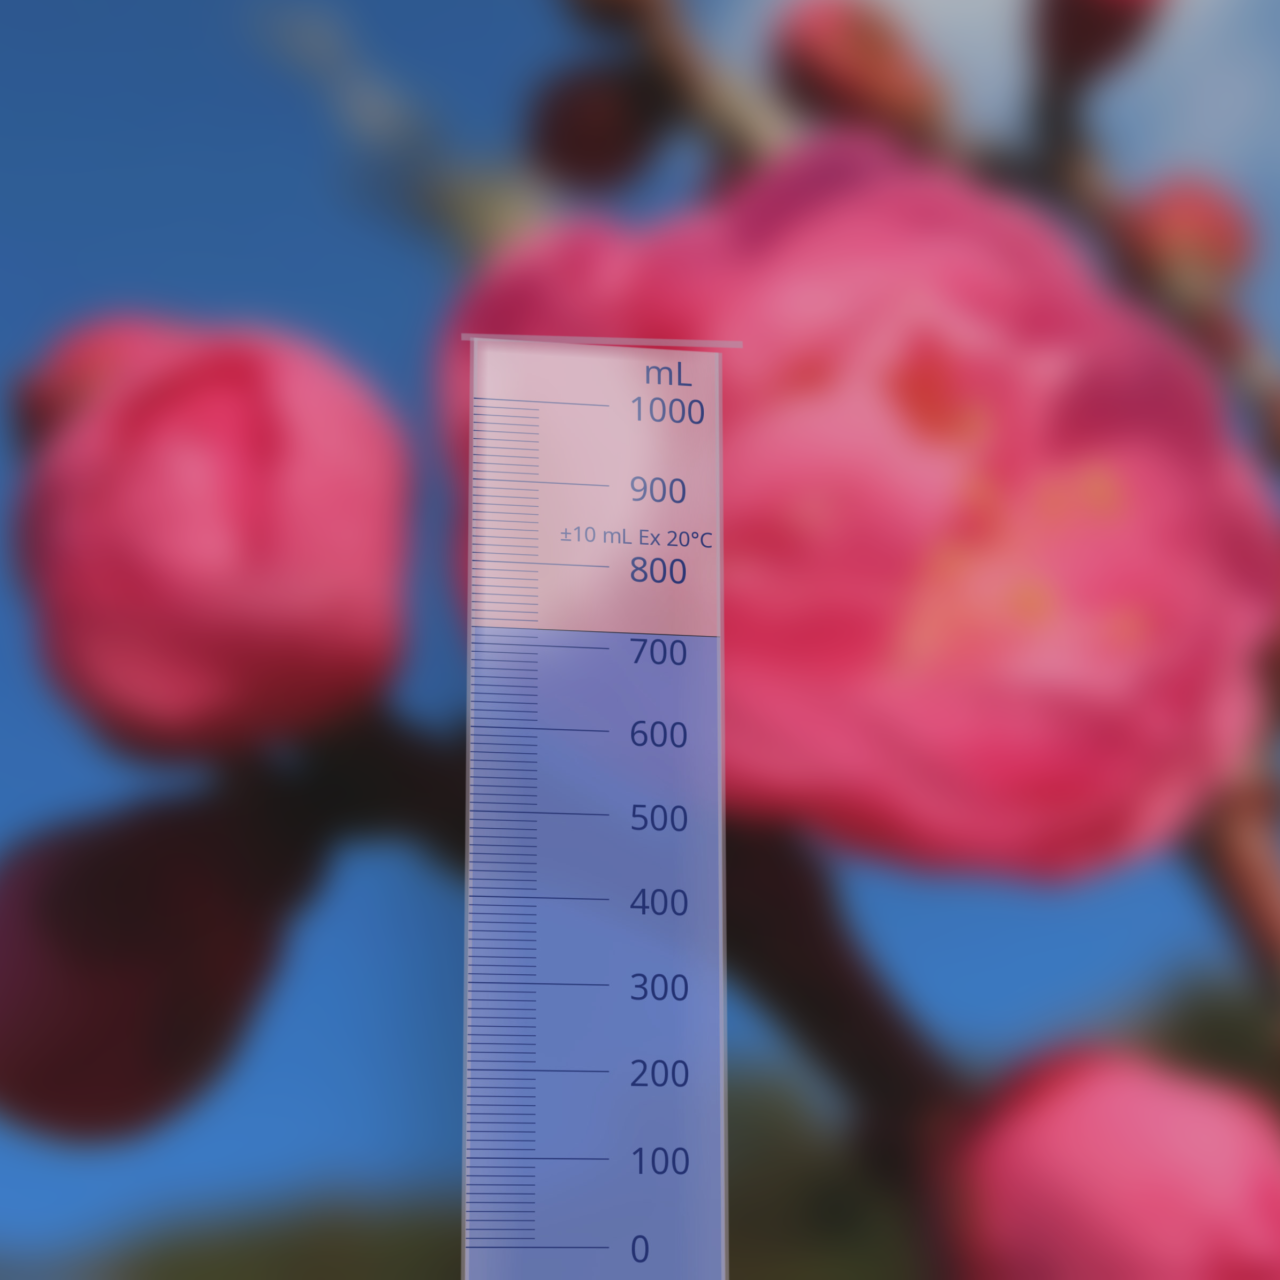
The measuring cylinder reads 720 mL
